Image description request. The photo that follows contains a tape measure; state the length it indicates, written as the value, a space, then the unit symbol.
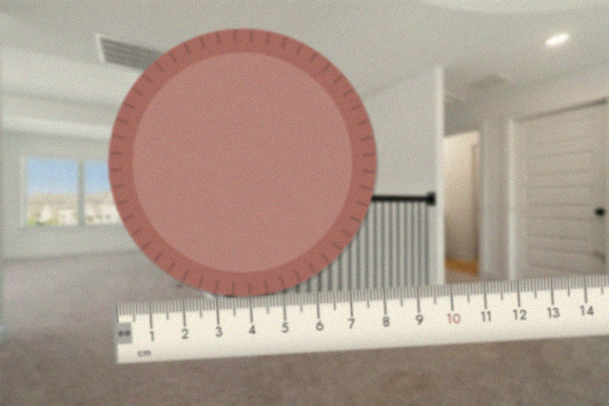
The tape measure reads 8 cm
